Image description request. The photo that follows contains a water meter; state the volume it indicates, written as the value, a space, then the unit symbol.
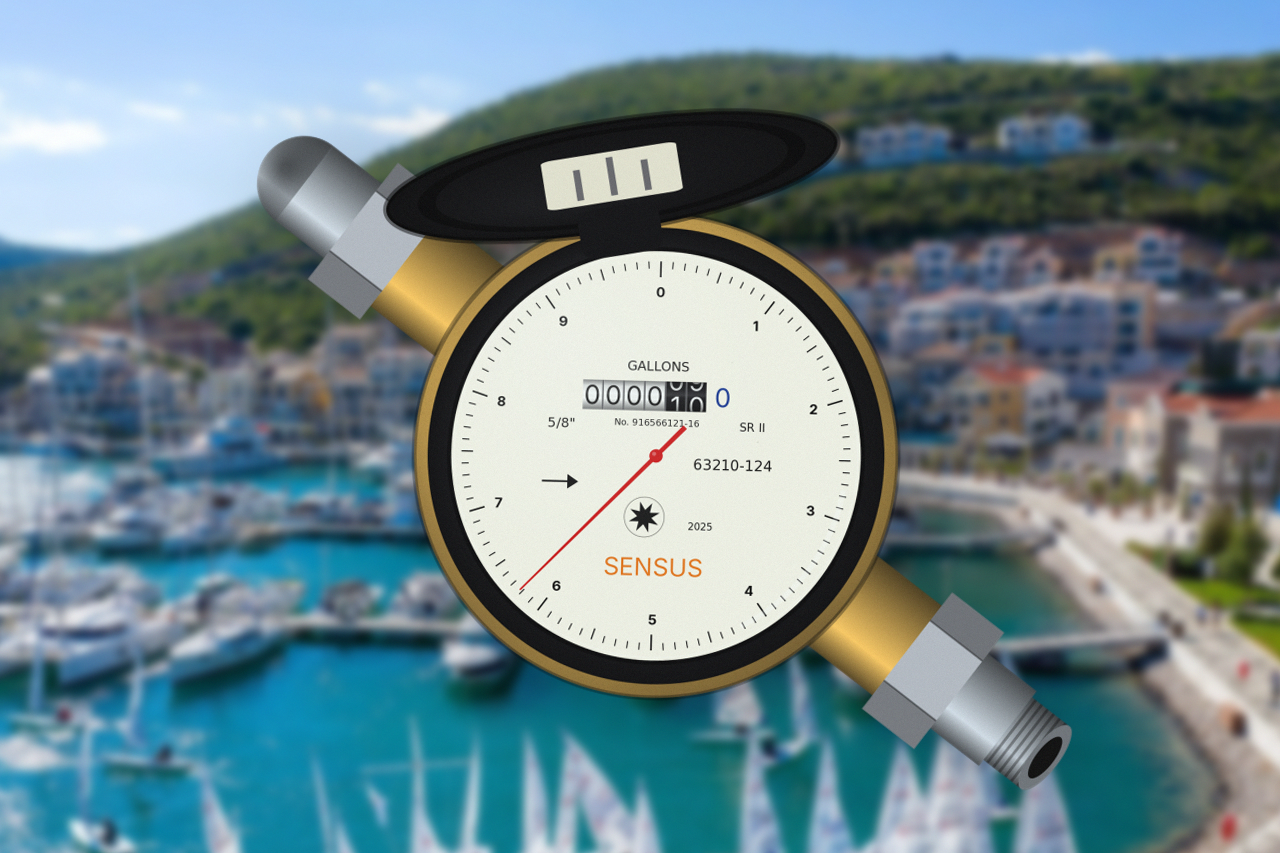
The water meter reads 96.2 gal
